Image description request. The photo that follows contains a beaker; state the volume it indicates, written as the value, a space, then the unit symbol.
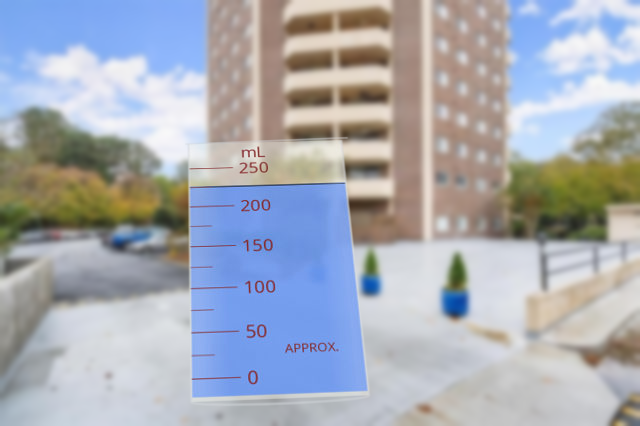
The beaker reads 225 mL
